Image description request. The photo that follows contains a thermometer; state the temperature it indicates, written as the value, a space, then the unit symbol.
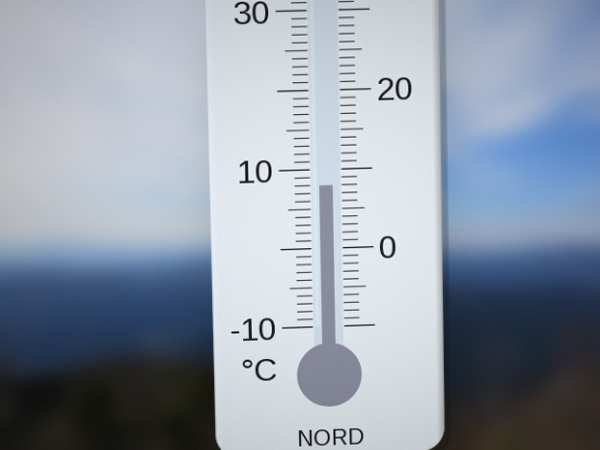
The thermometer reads 8 °C
